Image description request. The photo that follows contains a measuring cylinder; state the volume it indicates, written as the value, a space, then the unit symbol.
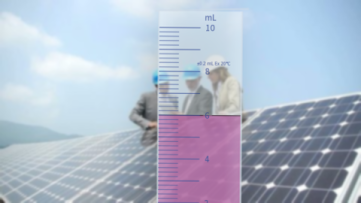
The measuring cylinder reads 6 mL
